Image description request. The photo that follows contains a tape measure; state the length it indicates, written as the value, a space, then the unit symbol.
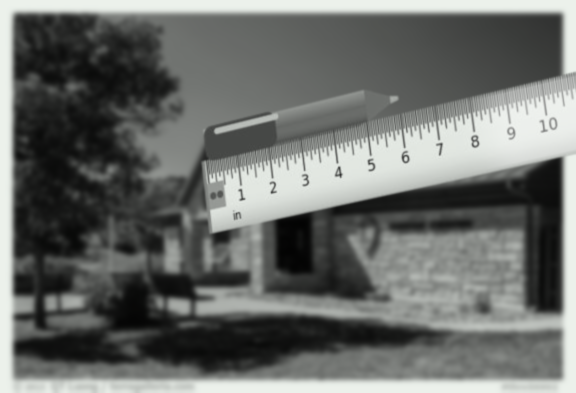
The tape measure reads 6 in
